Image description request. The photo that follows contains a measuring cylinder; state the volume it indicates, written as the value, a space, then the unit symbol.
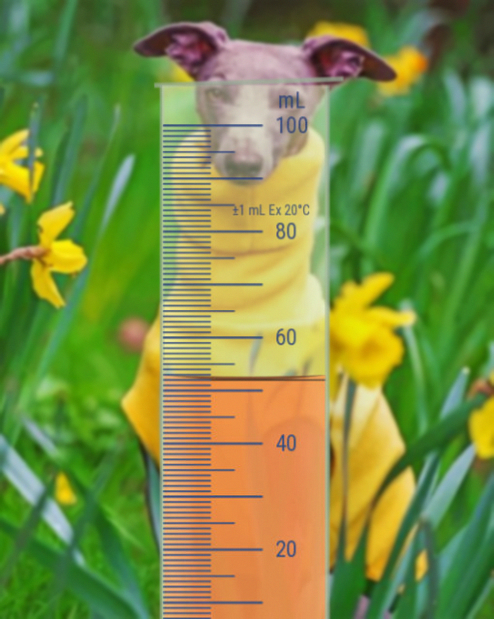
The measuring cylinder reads 52 mL
